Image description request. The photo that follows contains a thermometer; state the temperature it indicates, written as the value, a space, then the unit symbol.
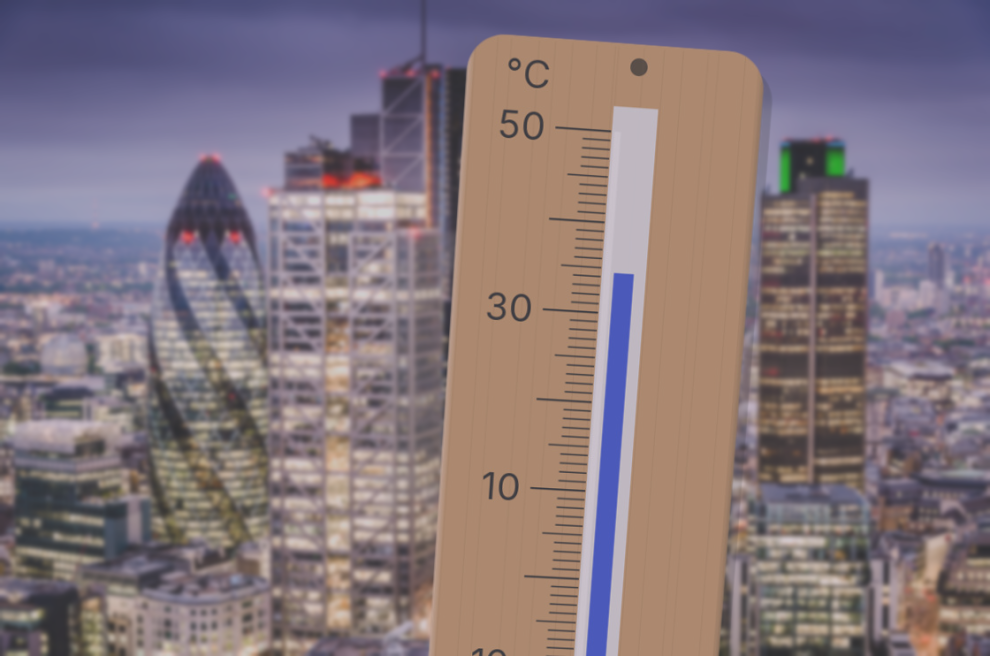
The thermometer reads 34.5 °C
